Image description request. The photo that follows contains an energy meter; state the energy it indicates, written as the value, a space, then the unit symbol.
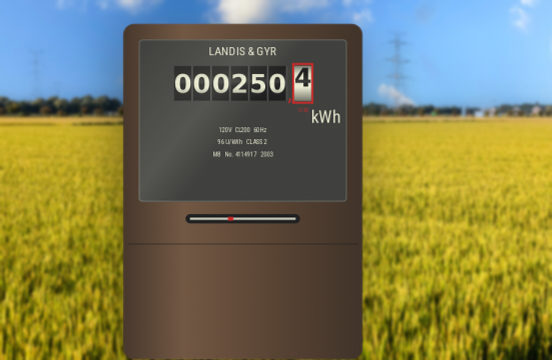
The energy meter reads 250.4 kWh
